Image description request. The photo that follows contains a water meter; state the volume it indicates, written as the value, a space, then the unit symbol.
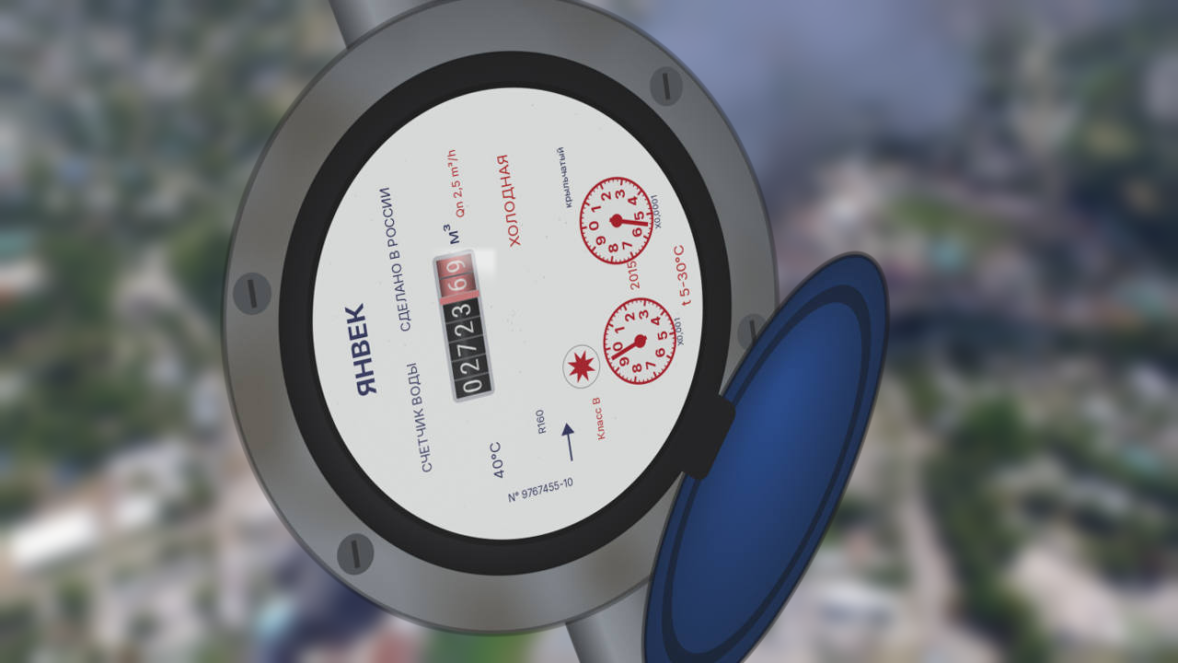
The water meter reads 2723.6895 m³
